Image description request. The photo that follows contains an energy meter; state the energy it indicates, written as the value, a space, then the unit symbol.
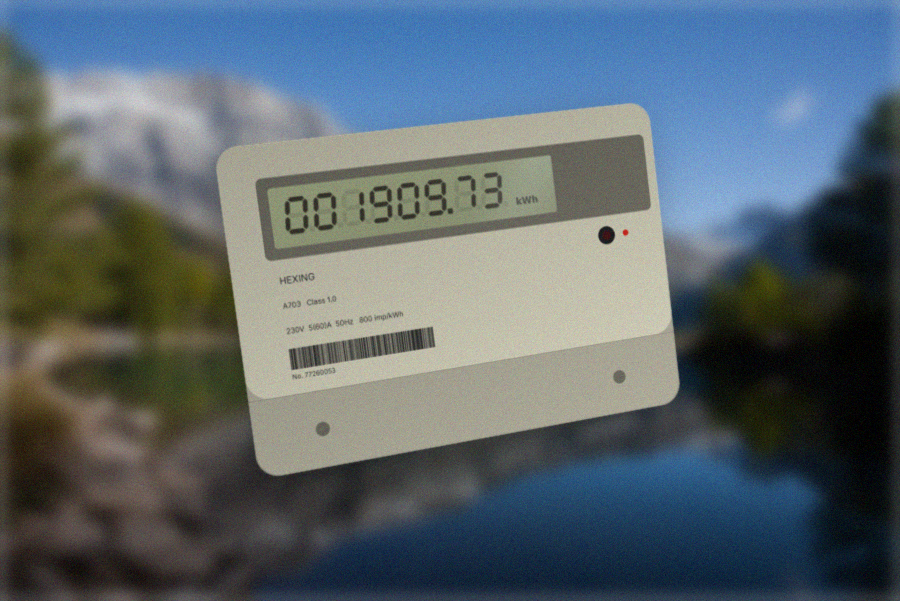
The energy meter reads 1909.73 kWh
